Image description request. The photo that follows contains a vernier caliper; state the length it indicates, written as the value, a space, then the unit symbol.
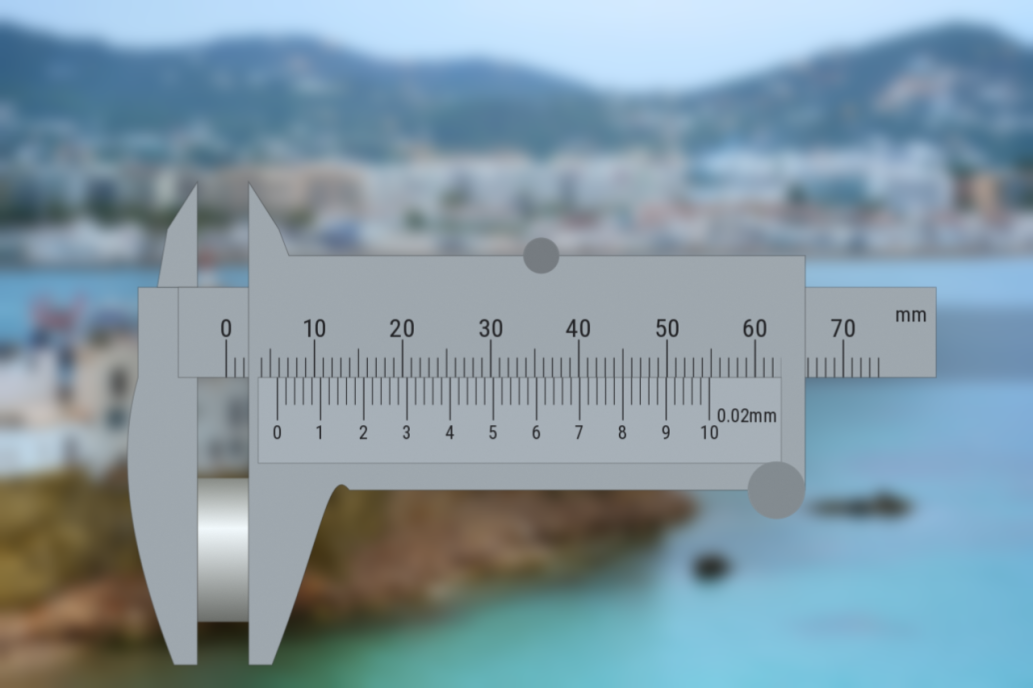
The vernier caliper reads 5.8 mm
